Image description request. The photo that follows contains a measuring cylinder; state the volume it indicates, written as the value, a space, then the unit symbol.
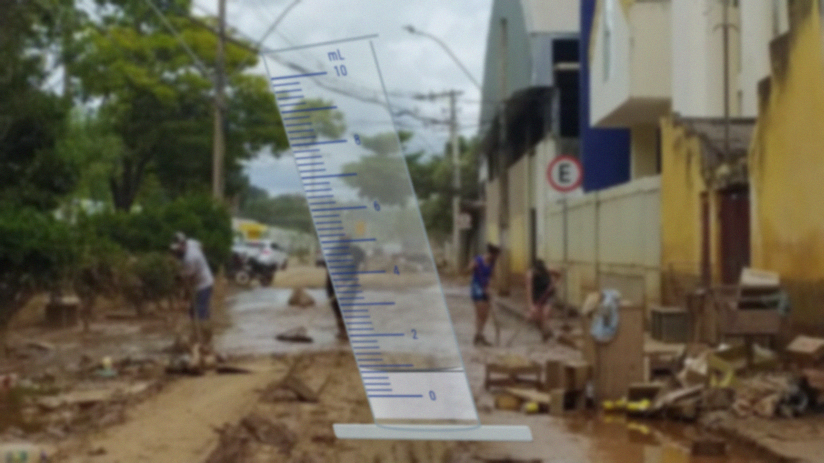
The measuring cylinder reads 0.8 mL
